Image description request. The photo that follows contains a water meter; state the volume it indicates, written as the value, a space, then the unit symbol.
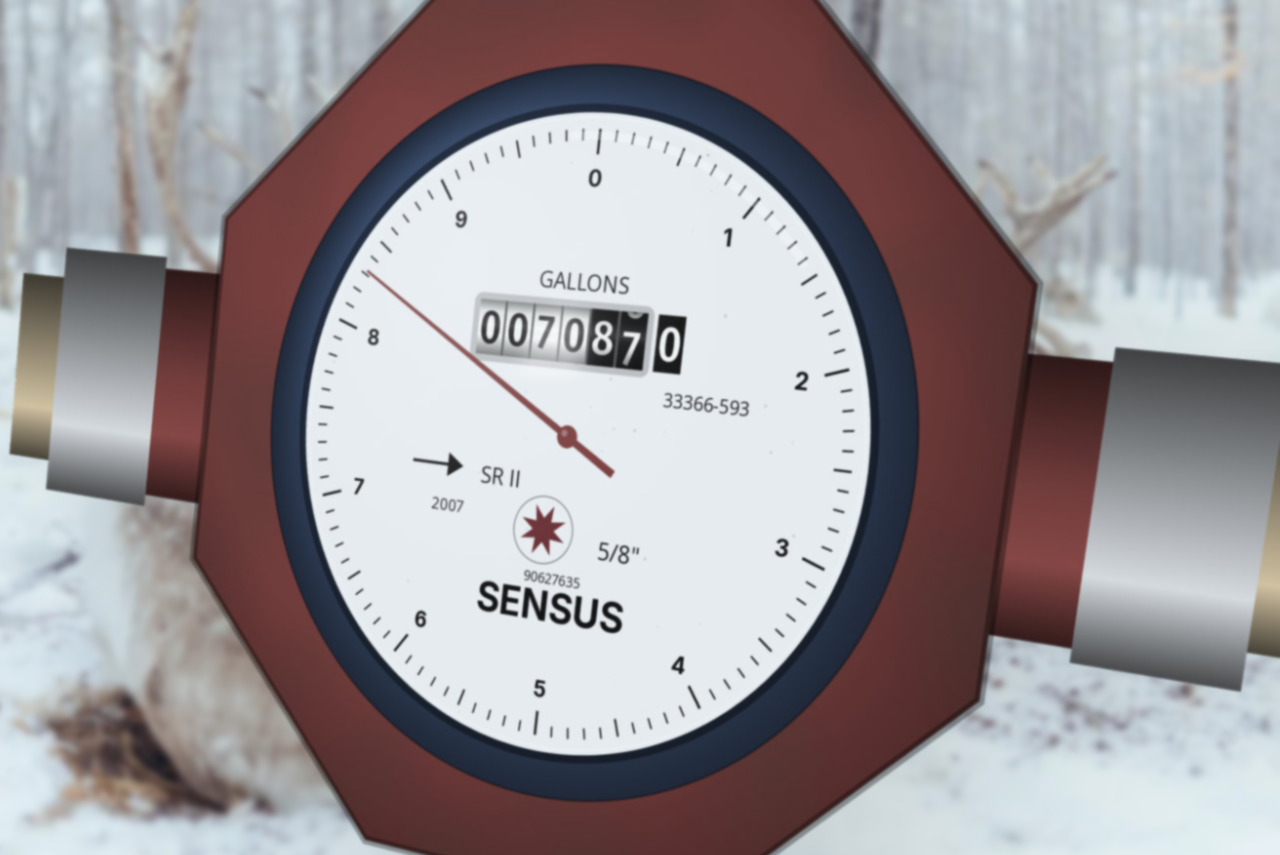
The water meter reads 70868.3 gal
